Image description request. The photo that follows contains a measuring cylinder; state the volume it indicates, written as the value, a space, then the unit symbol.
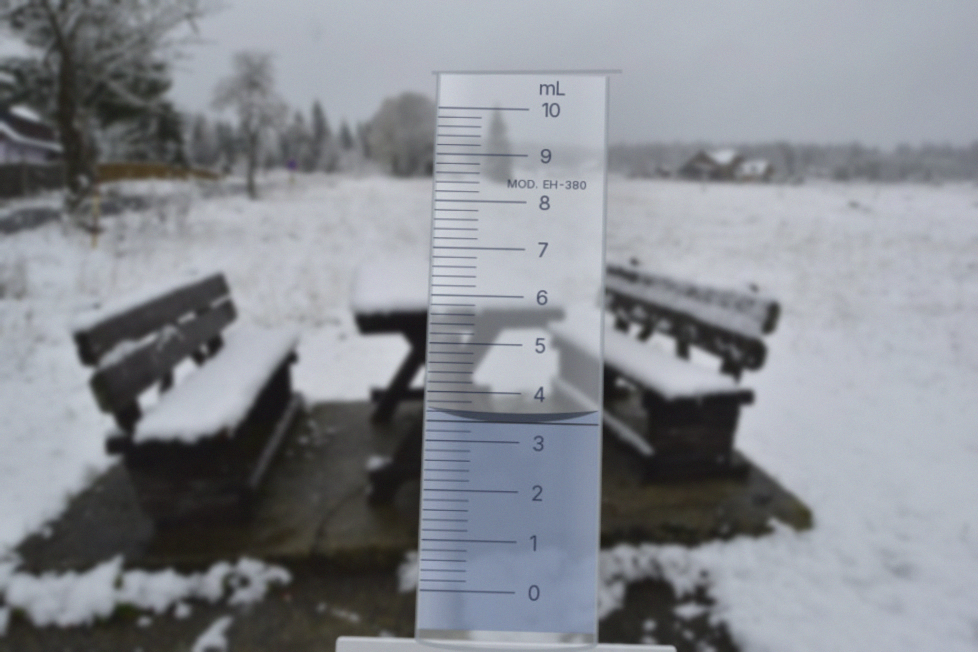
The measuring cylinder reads 3.4 mL
